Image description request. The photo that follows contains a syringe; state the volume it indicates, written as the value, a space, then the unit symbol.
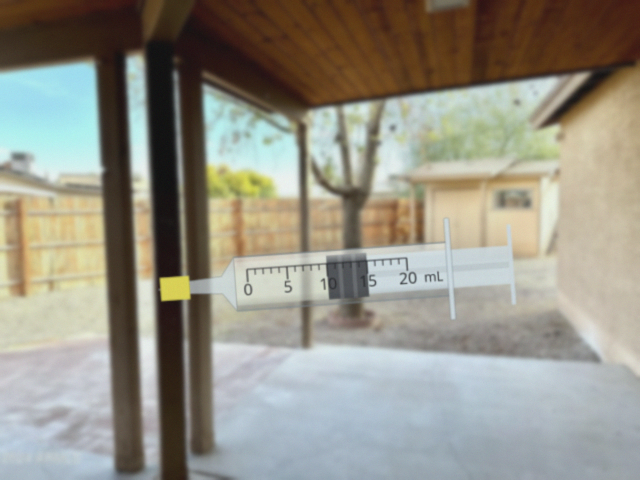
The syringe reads 10 mL
